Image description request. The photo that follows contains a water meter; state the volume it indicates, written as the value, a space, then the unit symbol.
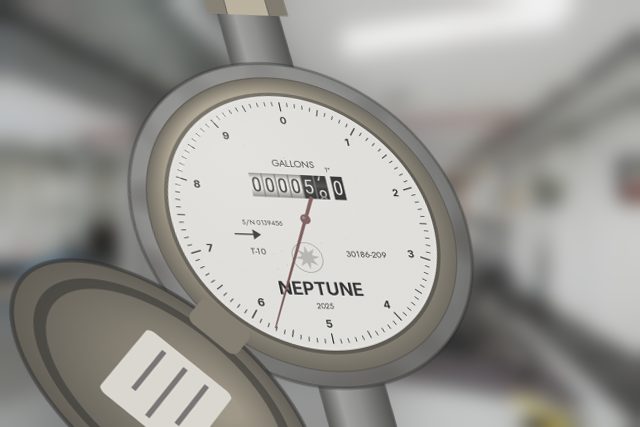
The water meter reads 575.7 gal
